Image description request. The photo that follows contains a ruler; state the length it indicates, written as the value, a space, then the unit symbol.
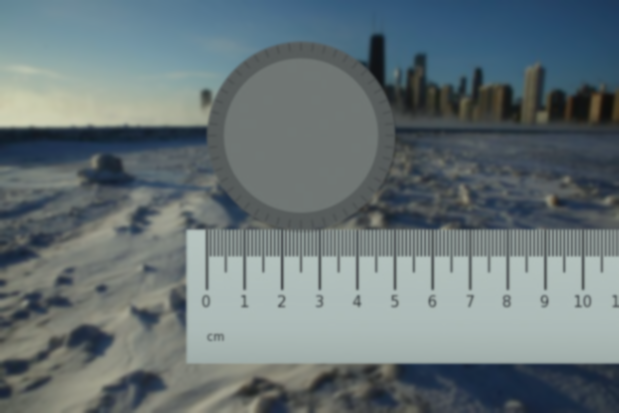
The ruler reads 5 cm
